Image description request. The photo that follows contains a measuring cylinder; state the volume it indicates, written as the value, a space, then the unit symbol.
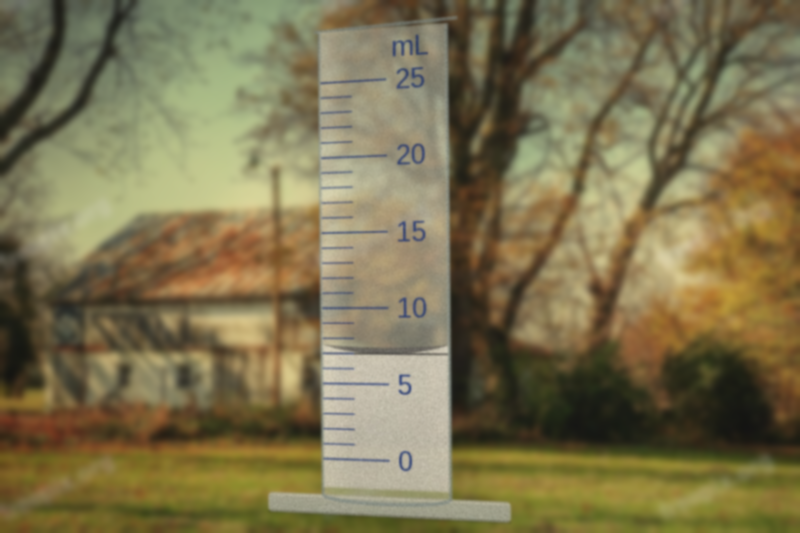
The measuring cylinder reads 7 mL
